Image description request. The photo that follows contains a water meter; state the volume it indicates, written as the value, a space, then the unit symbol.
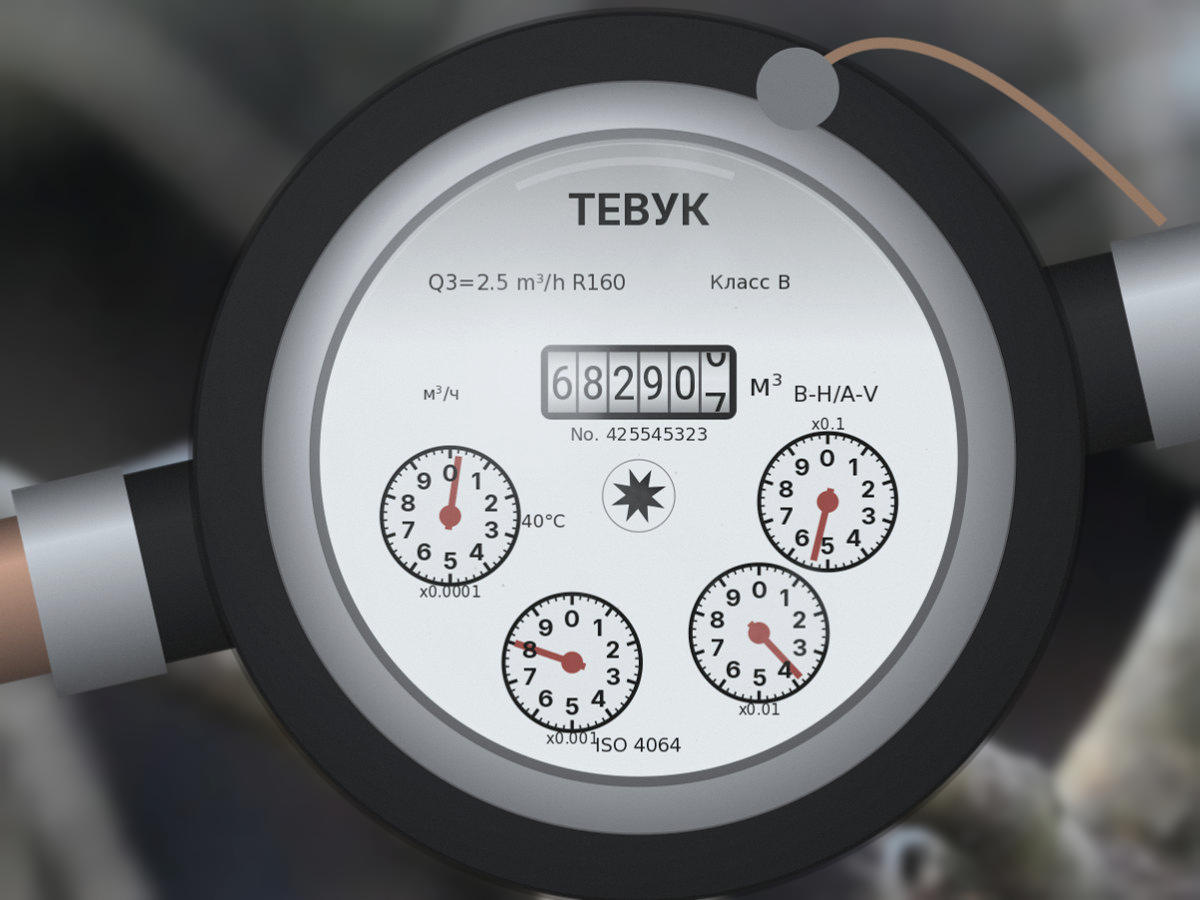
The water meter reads 682906.5380 m³
